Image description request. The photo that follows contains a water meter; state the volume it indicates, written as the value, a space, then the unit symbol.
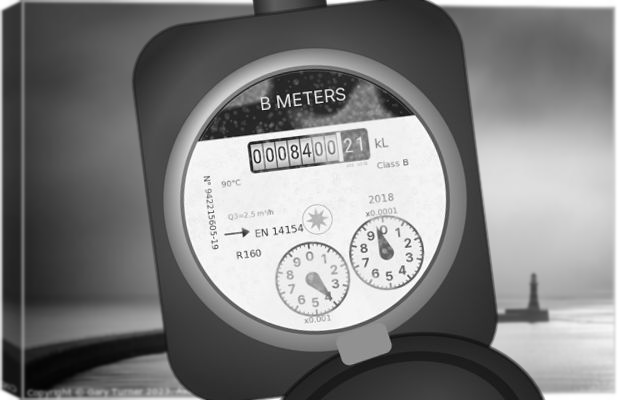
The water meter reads 8400.2139 kL
